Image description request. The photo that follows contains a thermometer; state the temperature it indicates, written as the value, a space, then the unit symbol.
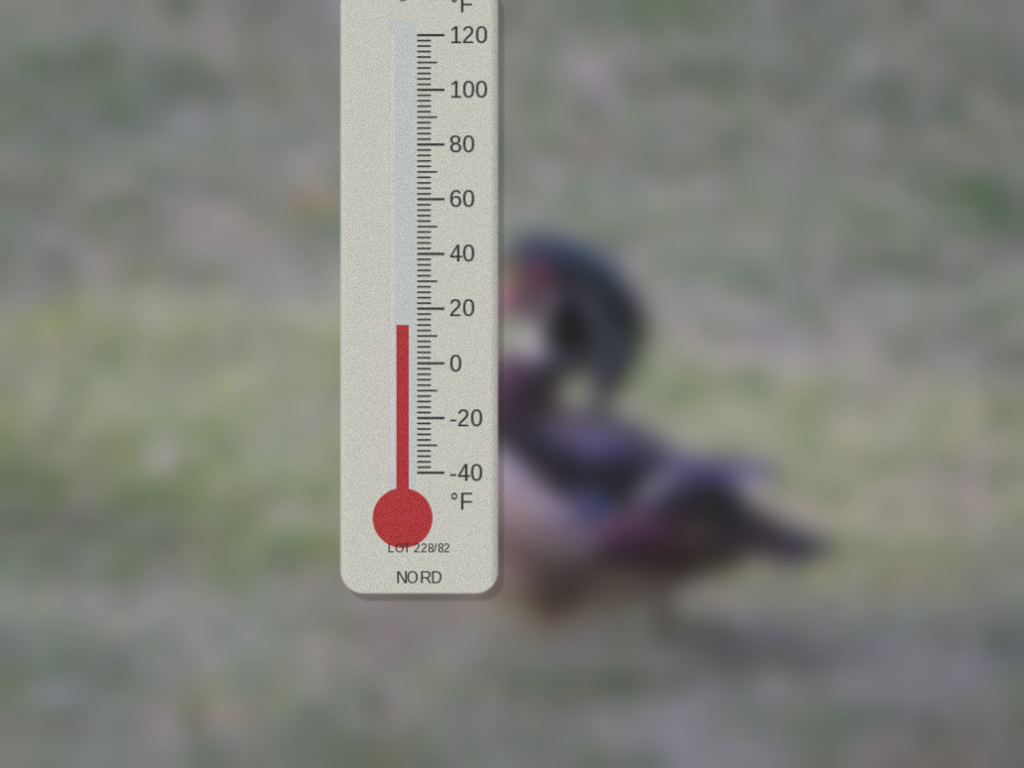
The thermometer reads 14 °F
